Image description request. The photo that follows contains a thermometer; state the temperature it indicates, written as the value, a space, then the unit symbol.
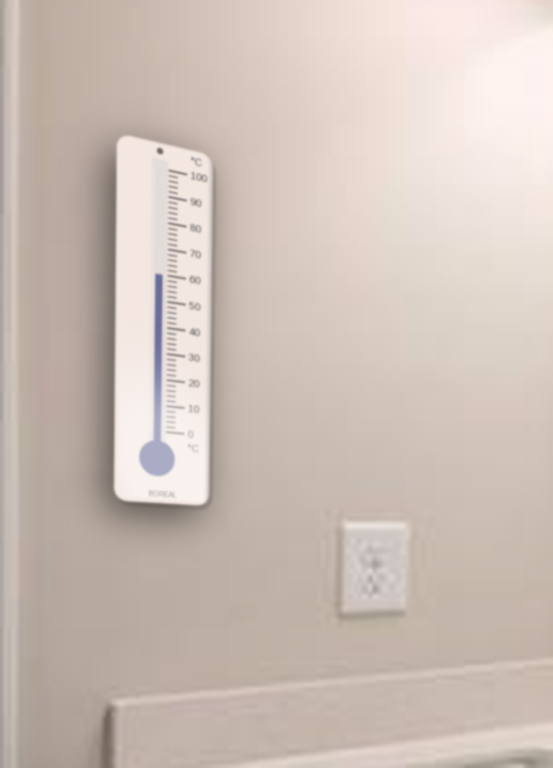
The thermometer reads 60 °C
